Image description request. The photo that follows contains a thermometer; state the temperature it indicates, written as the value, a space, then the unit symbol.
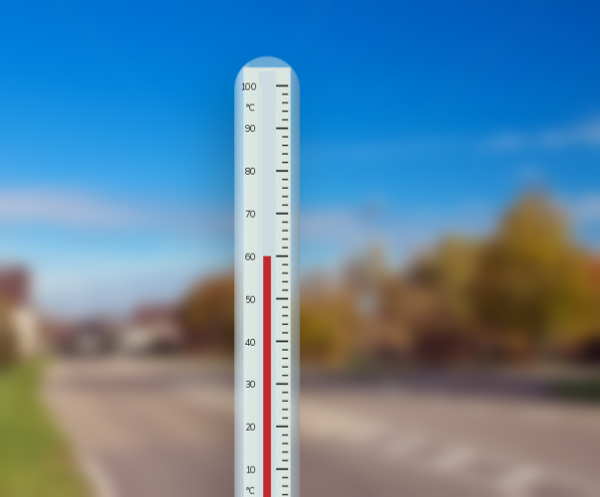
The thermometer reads 60 °C
